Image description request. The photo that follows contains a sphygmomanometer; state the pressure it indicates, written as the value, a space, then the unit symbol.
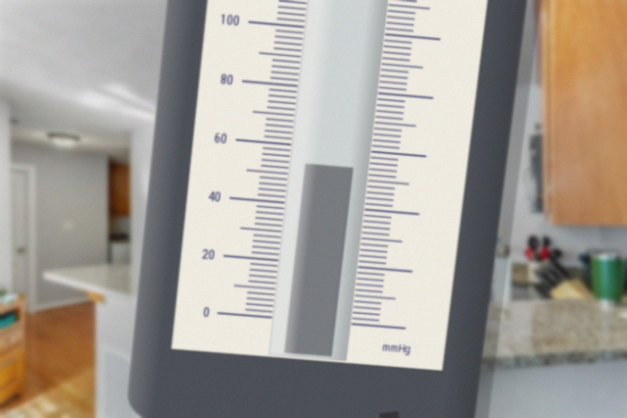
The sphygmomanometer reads 54 mmHg
